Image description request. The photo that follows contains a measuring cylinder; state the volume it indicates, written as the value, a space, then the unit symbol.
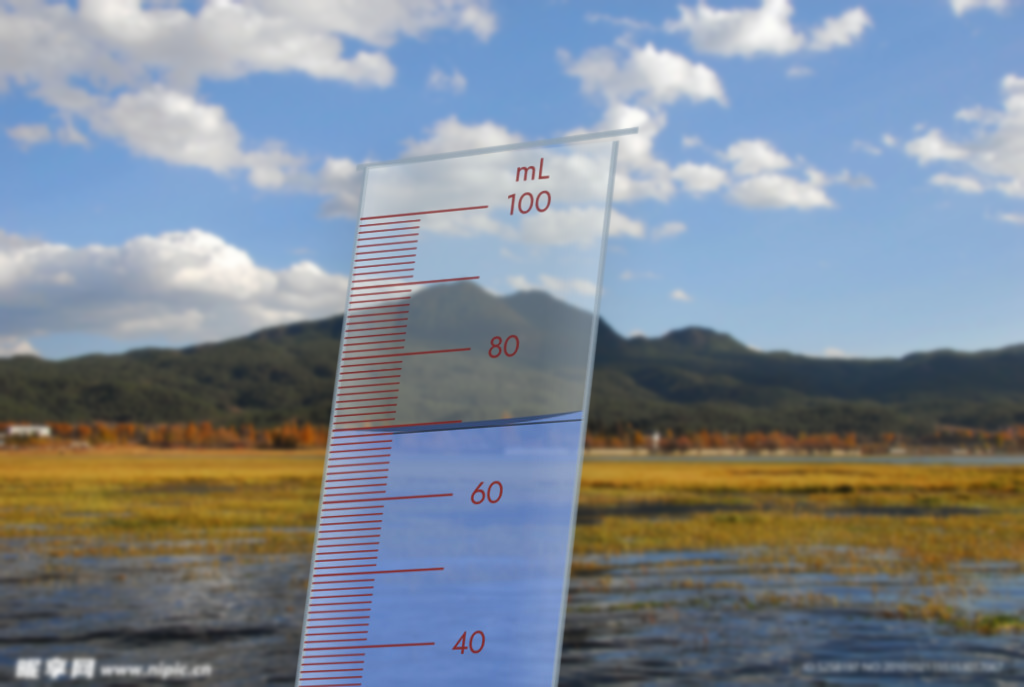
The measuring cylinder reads 69 mL
